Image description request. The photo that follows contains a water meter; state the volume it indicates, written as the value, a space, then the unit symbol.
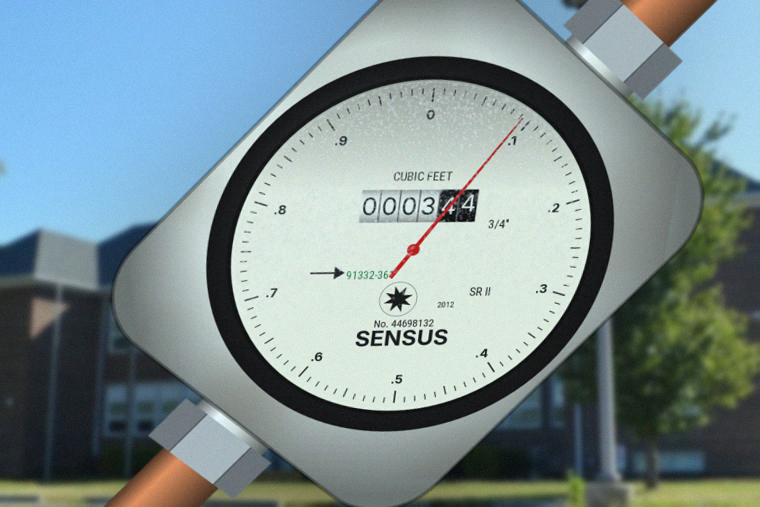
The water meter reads 344.09 ft³
